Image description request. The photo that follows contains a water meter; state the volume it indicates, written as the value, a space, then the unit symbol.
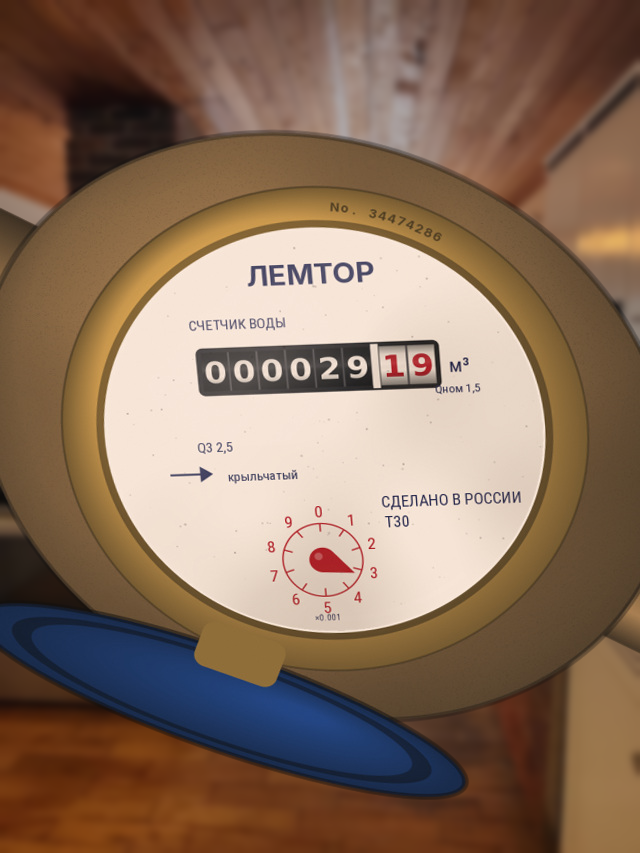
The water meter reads 29.193 m³
